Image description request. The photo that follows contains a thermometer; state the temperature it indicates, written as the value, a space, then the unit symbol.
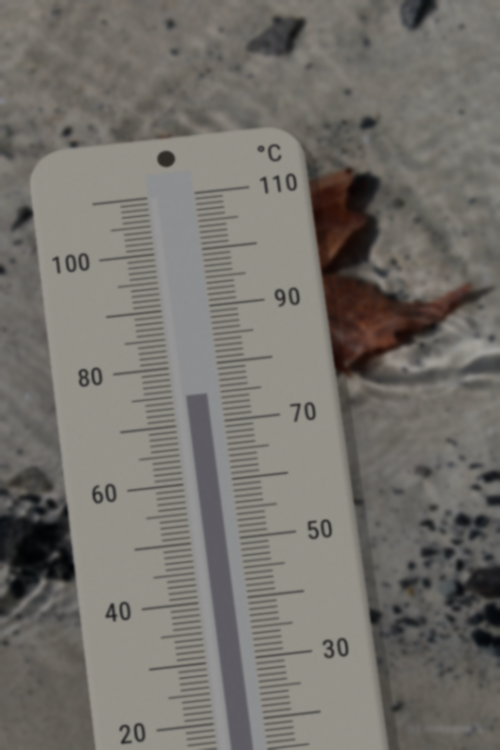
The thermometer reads 75 °C
